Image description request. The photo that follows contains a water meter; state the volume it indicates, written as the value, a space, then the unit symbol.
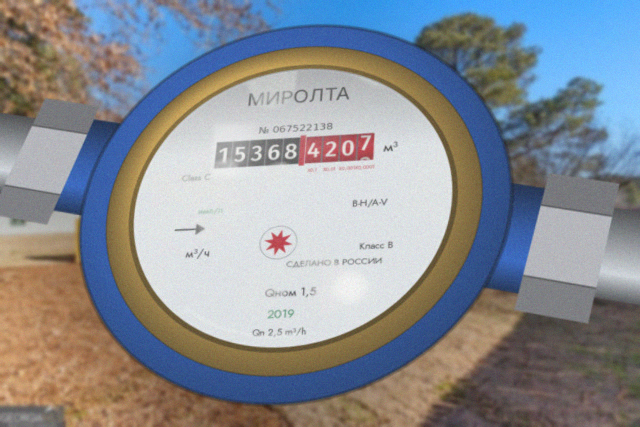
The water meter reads 15368.4207 m³
